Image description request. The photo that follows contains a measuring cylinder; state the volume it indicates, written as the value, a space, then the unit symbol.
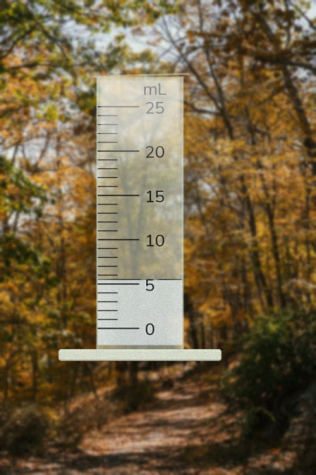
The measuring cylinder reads 5.5 mL
